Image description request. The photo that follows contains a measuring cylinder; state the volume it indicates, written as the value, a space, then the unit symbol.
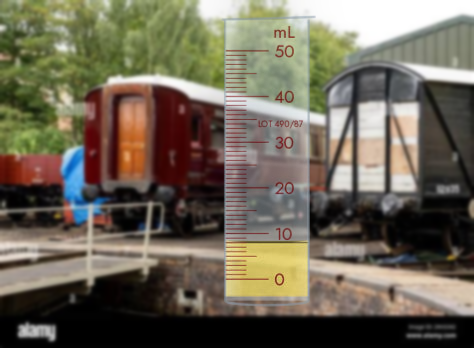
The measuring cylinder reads 8 mL
